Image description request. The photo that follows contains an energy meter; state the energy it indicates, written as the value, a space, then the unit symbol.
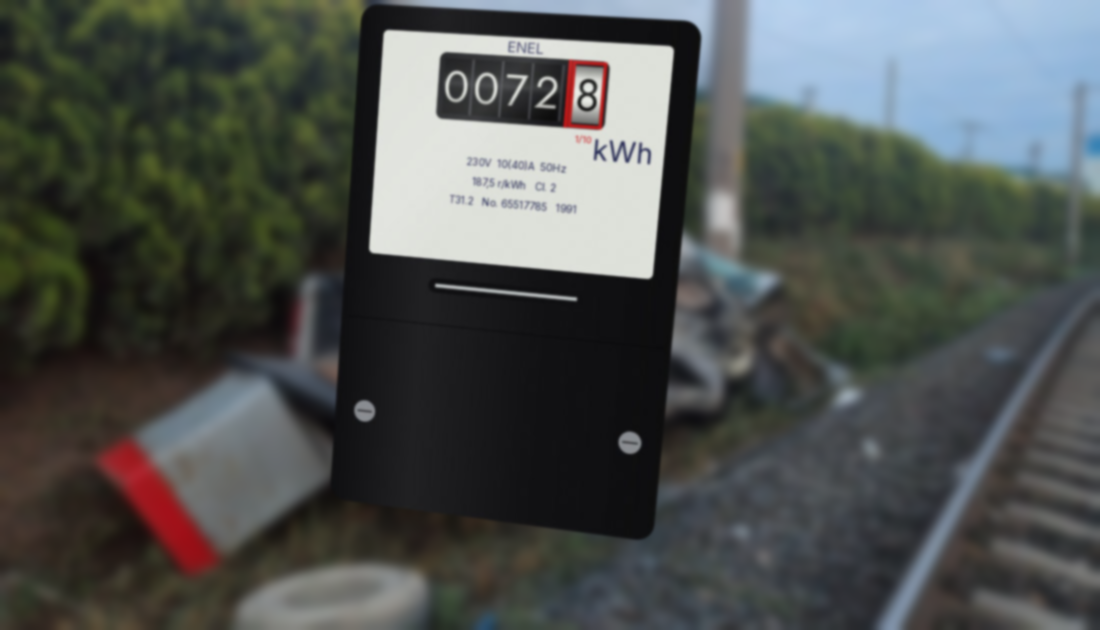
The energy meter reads 72.8 kWh
